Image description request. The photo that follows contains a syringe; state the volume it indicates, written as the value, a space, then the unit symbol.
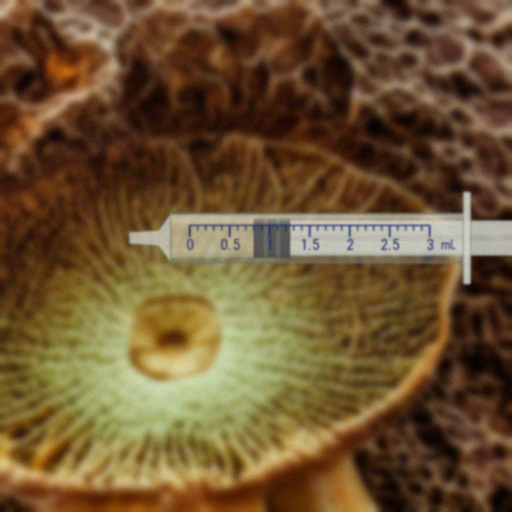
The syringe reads 0.8 mL
